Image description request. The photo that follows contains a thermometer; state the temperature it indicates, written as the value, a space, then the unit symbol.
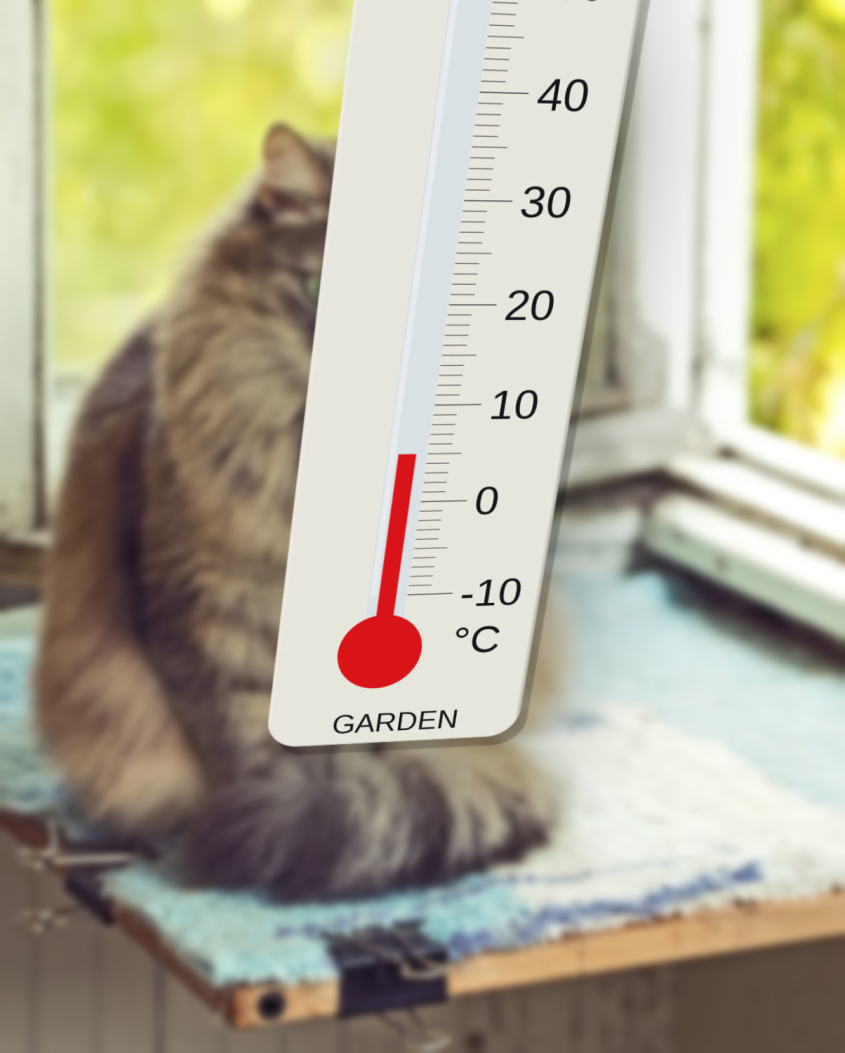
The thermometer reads 5 °C
